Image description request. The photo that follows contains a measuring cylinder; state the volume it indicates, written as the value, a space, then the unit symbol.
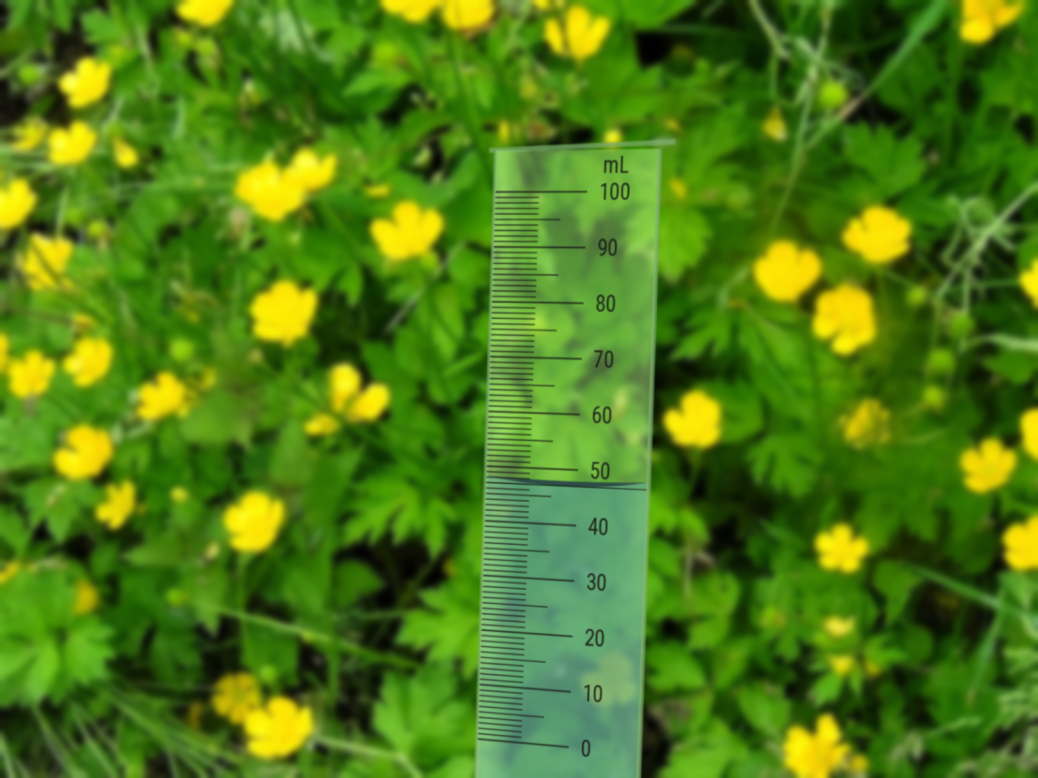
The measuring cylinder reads 47 mL
